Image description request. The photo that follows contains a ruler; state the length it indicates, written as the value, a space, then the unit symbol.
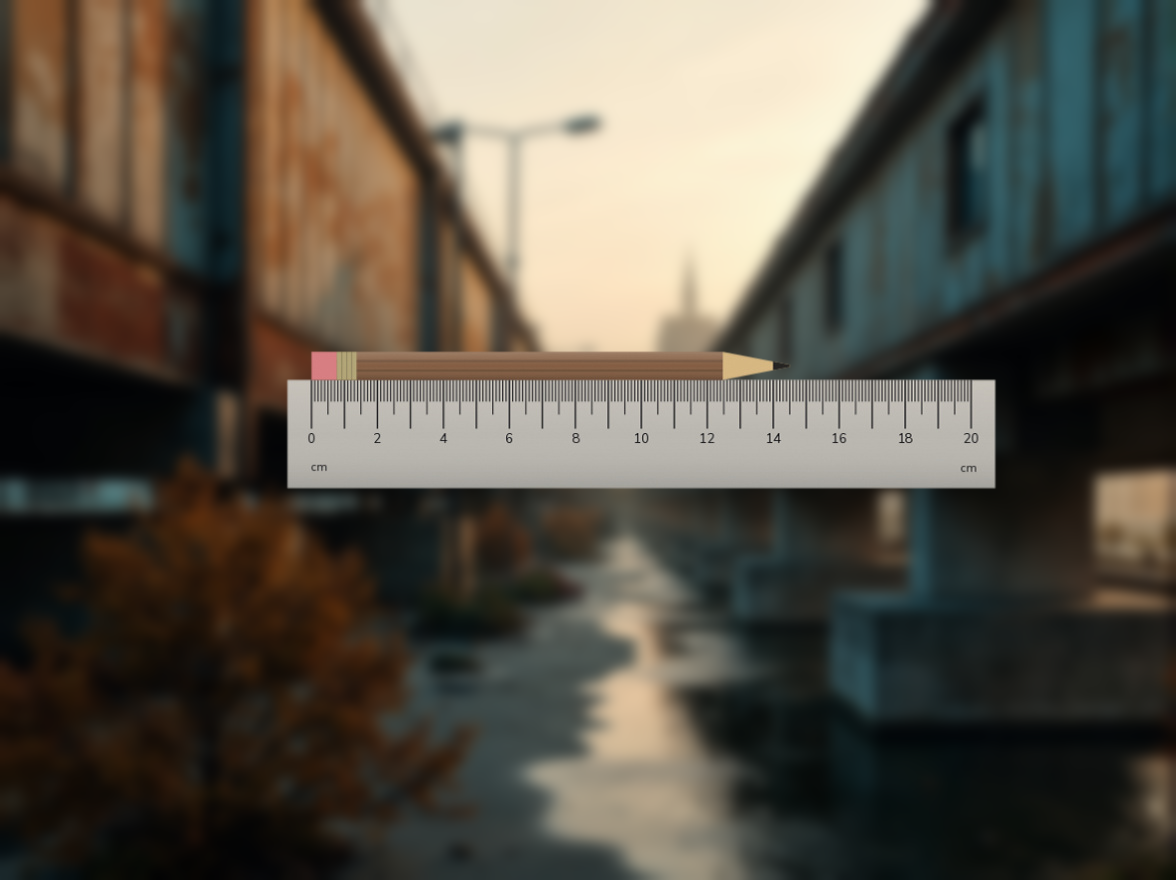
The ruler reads 14.5 cm
